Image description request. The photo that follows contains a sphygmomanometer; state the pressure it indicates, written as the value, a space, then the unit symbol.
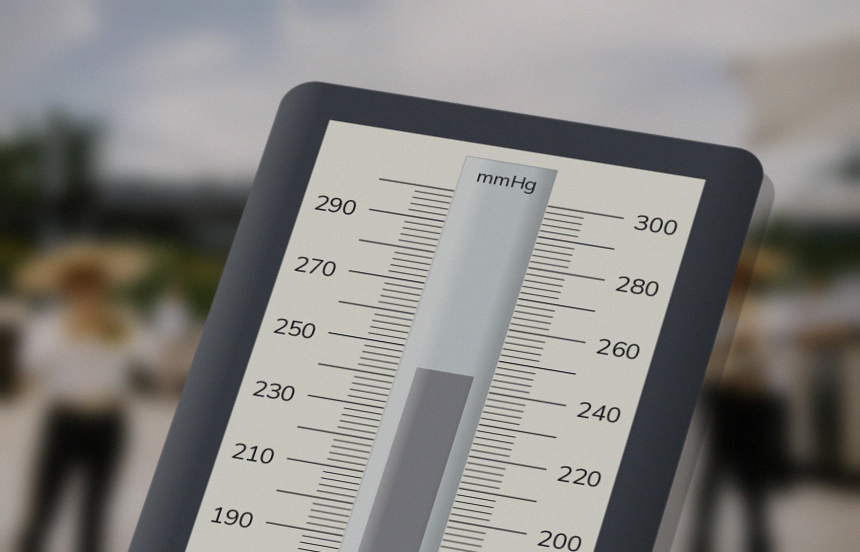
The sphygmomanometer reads 244 mmHg
